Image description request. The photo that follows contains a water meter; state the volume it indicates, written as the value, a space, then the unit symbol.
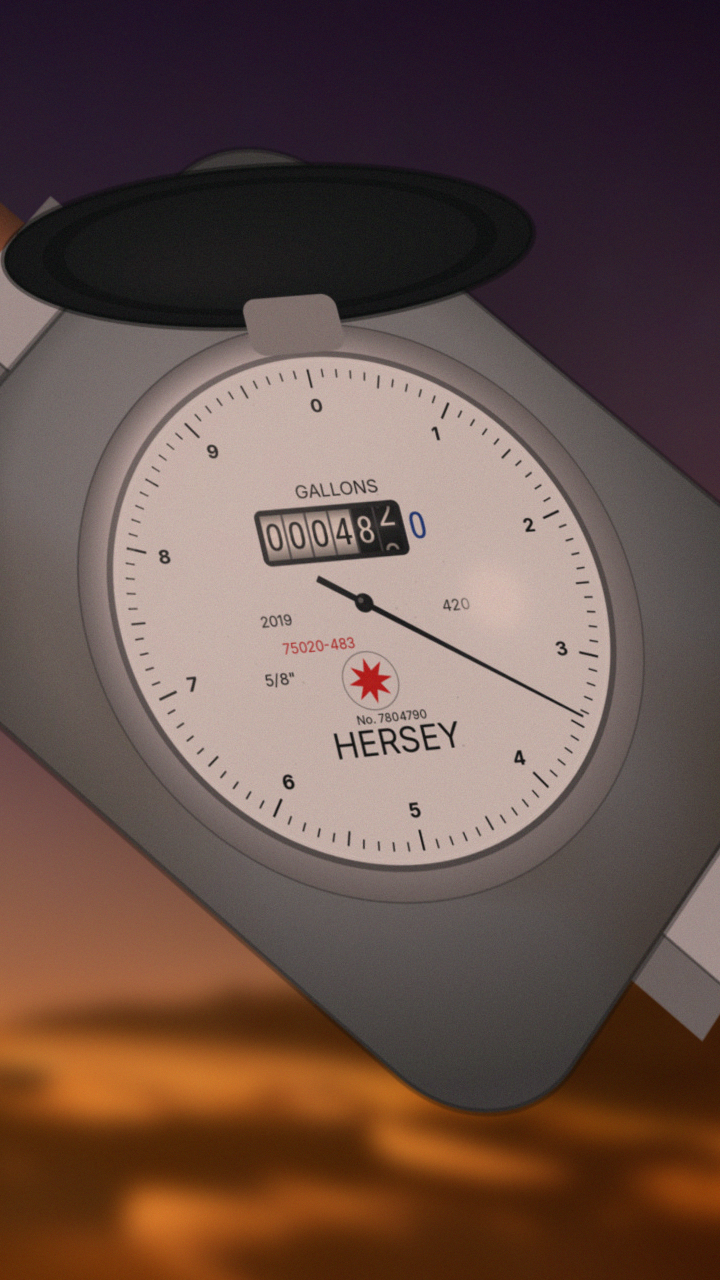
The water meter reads 4823.4 gal
